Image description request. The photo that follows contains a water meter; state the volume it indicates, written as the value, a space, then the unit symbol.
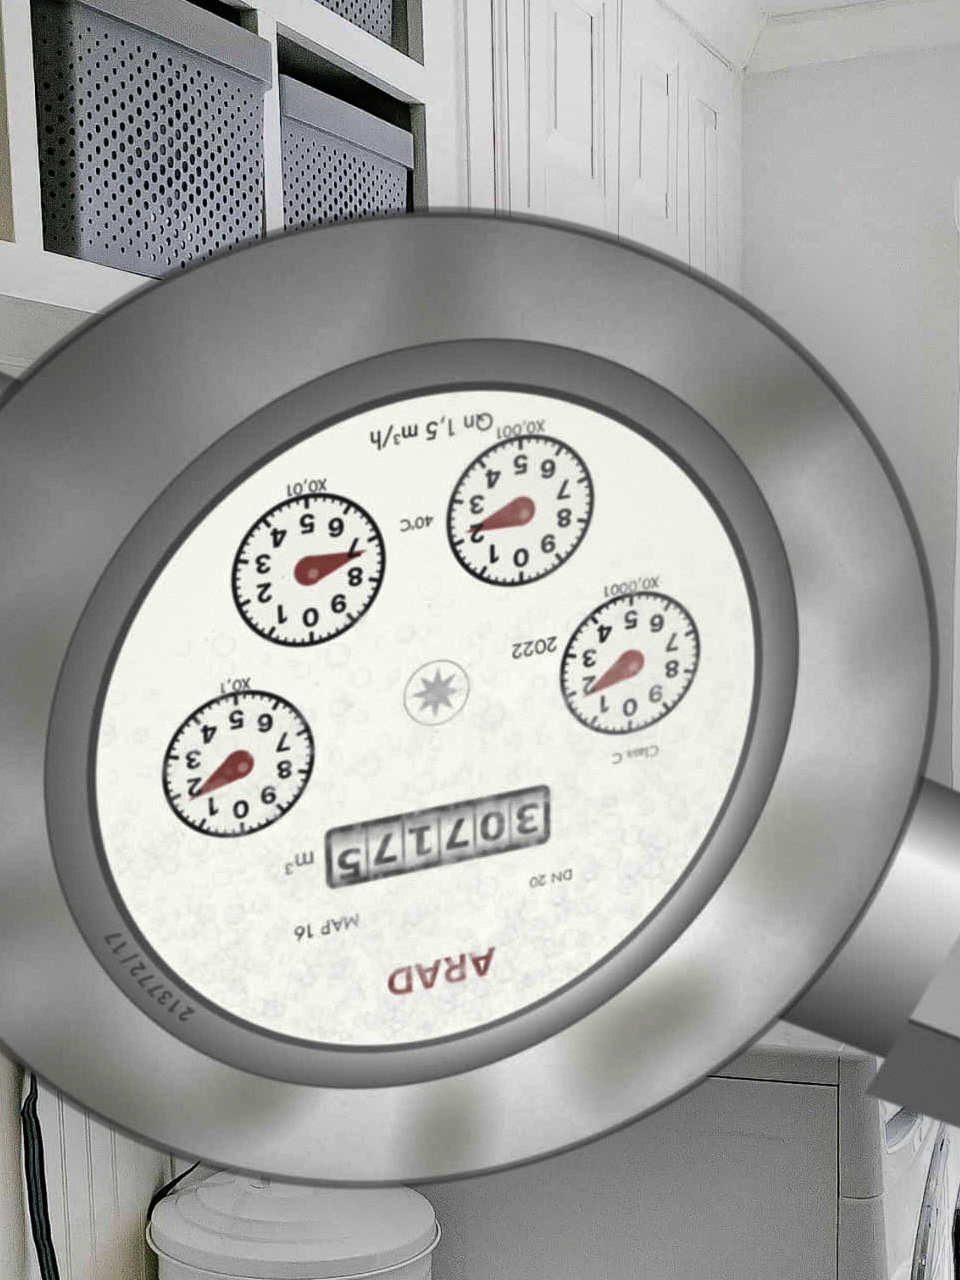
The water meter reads 307175.1721 m³
